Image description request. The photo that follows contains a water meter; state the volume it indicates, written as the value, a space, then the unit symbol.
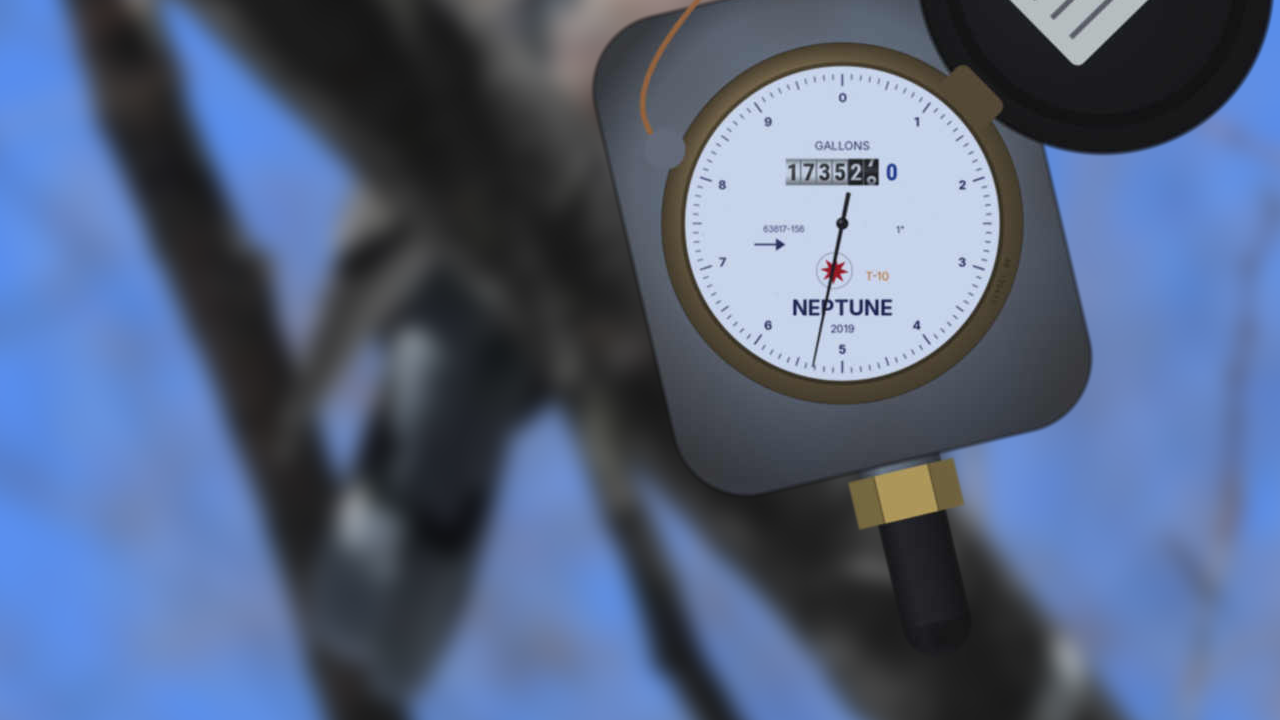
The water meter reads 1735275.3 gal
